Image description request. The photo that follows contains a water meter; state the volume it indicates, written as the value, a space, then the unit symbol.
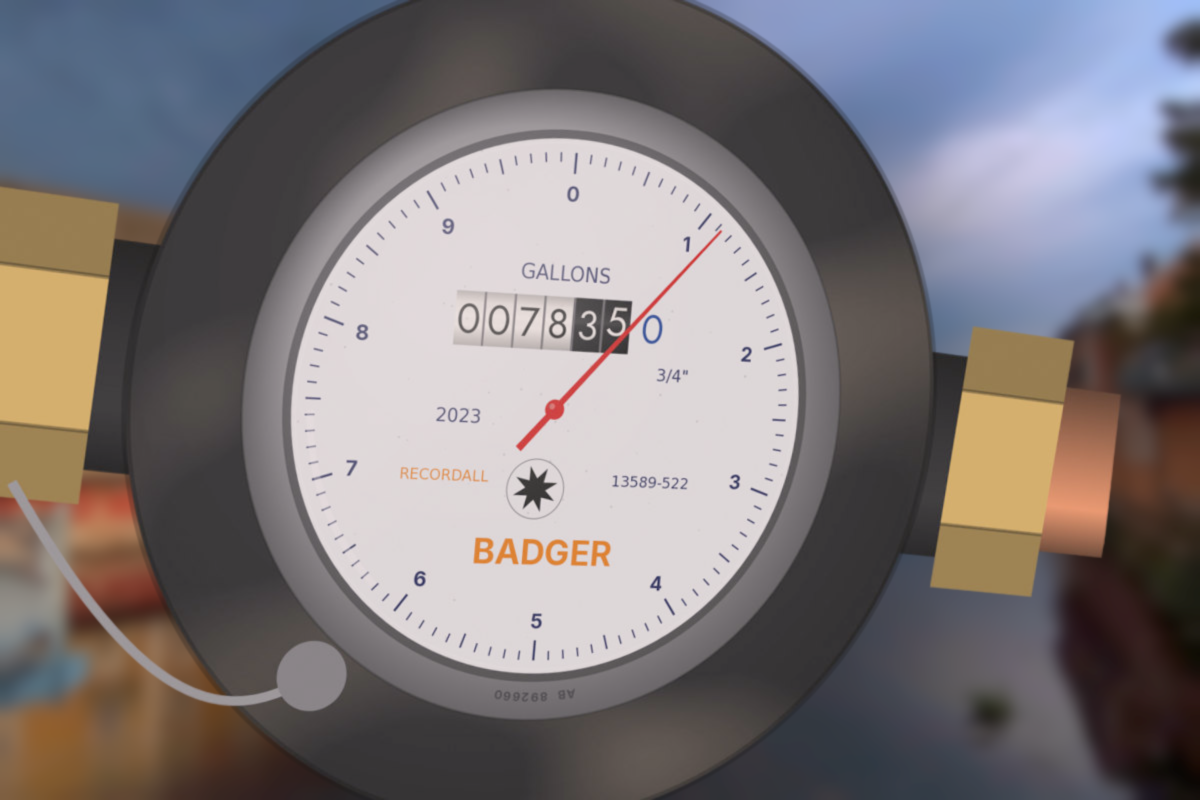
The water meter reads 78351.1 gal
